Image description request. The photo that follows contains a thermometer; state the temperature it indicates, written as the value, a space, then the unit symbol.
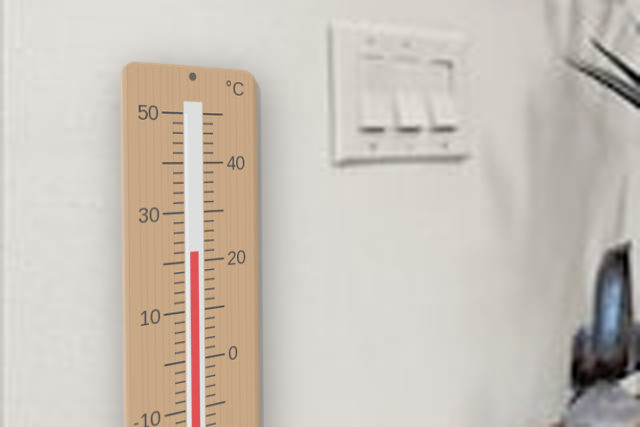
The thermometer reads 22 °C
